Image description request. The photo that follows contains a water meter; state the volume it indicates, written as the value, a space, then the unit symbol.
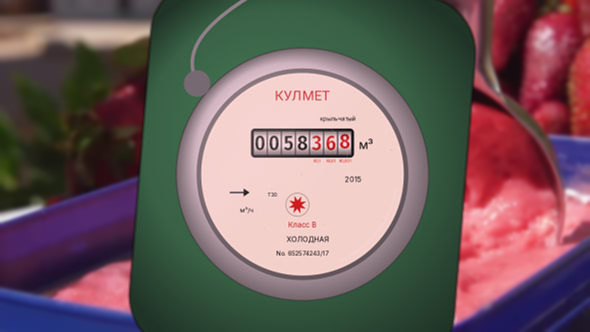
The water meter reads 58.368 m³
